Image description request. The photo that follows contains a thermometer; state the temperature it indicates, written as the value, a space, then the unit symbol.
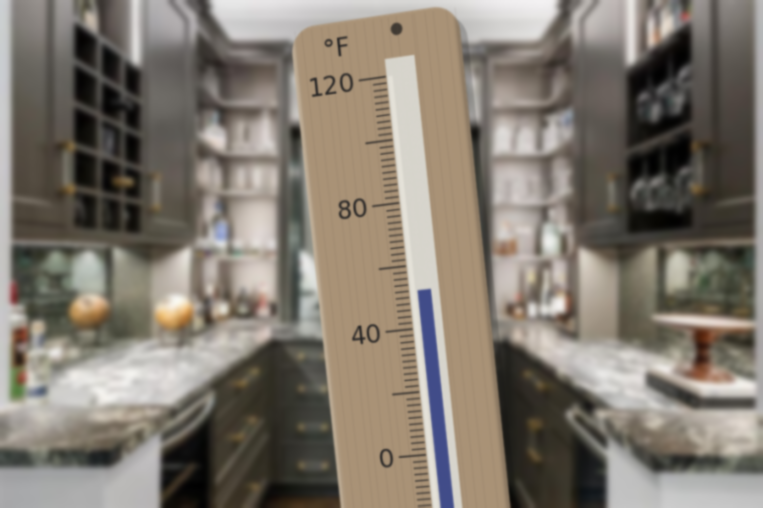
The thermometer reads 52 °F
